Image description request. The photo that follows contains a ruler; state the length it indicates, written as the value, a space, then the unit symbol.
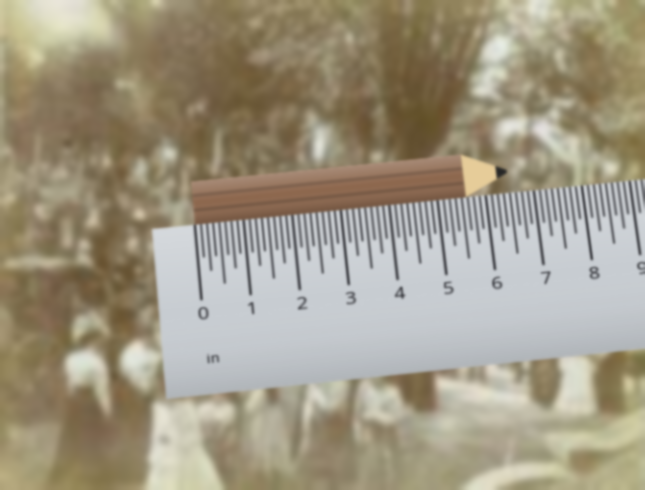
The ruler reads 6.5 in
